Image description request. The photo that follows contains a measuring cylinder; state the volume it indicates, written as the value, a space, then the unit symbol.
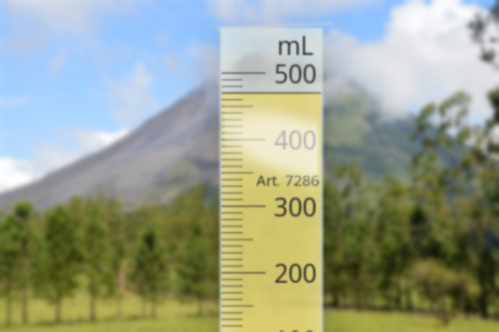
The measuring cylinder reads 470 mL
